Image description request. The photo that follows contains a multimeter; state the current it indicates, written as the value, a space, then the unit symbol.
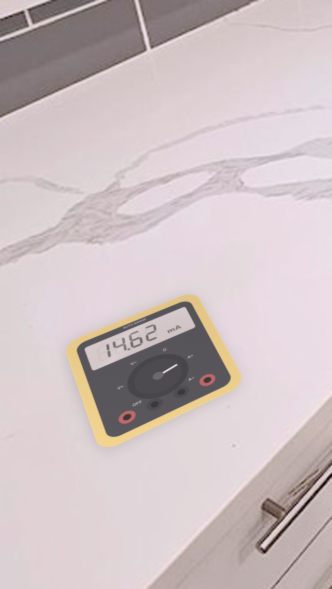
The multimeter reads 14.62 mA
